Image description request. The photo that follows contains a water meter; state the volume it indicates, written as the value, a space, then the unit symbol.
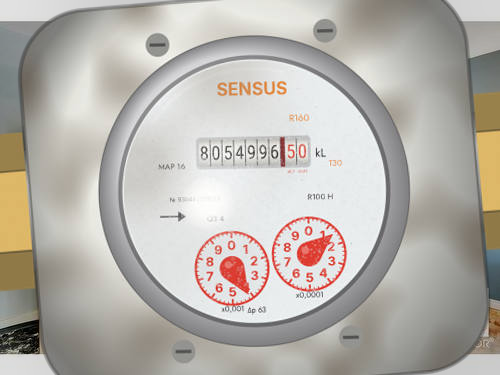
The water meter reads 8054996.5041 kL
